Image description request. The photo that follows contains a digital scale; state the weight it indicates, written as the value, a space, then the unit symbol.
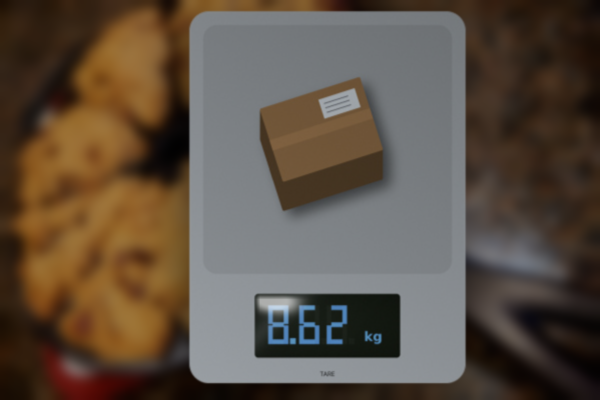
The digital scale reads 8.62 kg
